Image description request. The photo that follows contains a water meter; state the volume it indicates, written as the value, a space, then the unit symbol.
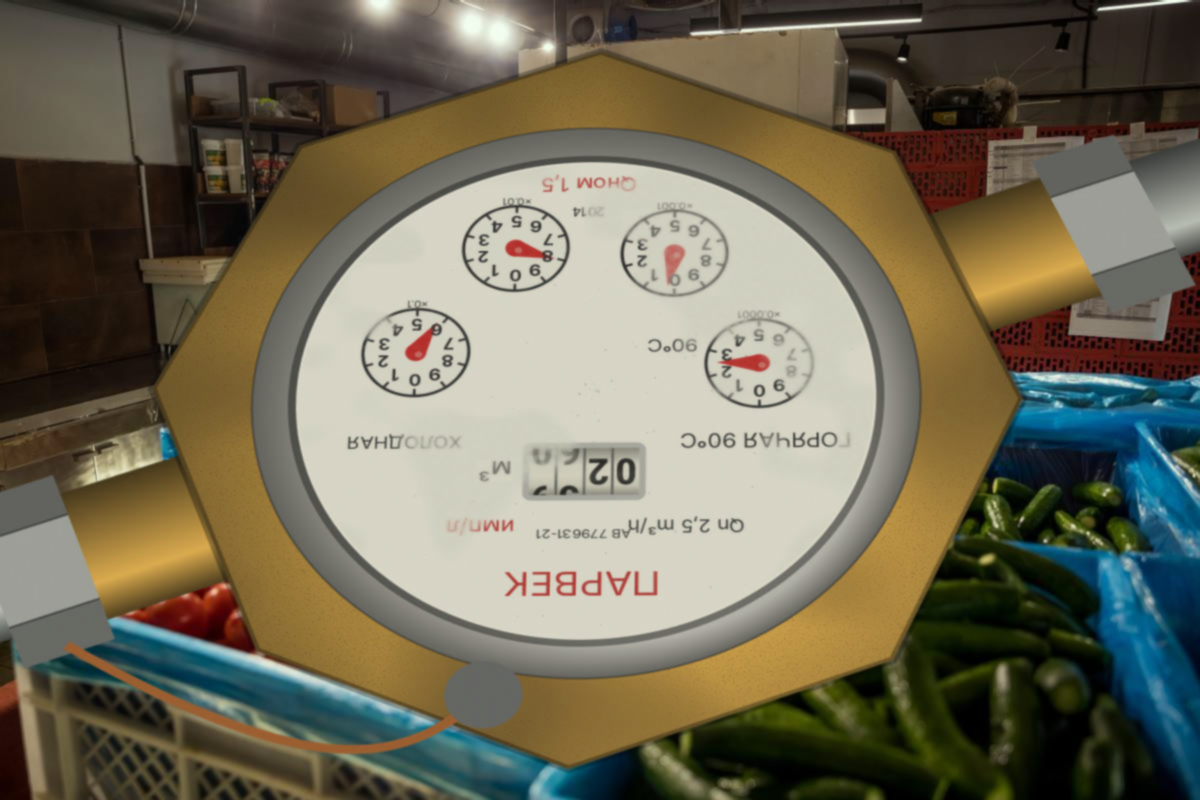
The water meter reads 259.5802 m³
